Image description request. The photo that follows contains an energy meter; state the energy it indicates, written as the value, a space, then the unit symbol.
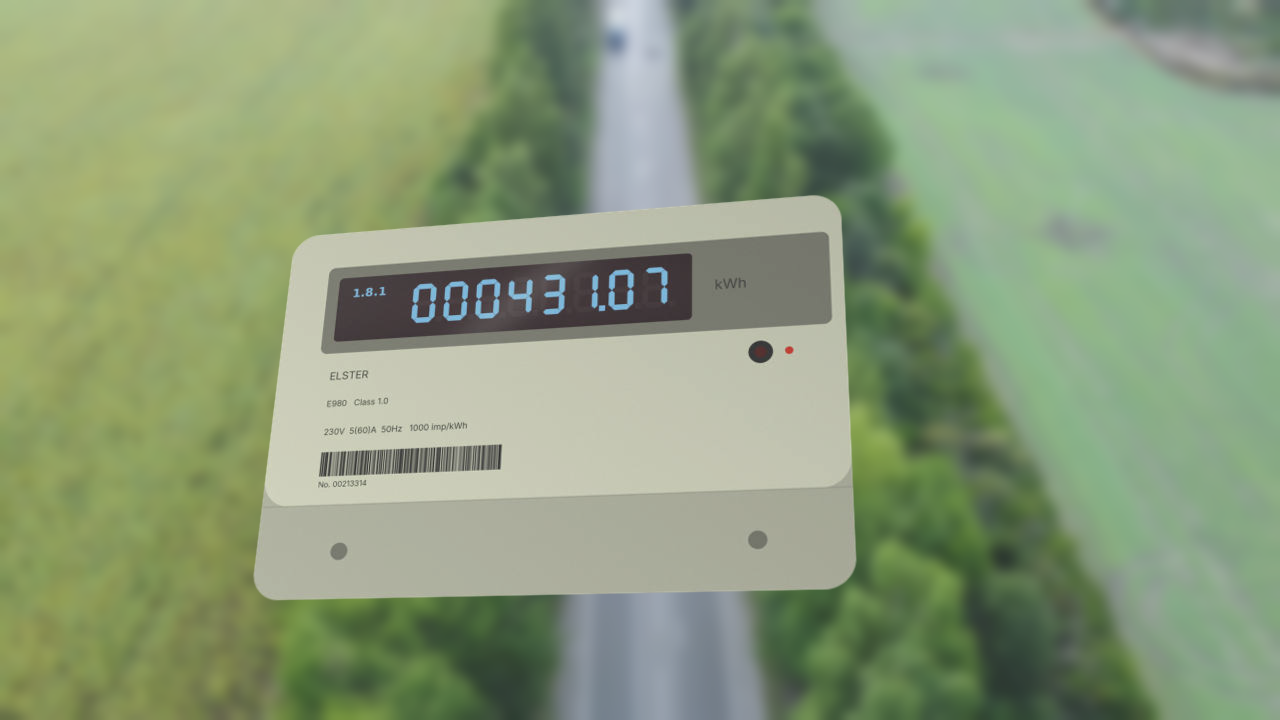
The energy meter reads 431.07 kWh
